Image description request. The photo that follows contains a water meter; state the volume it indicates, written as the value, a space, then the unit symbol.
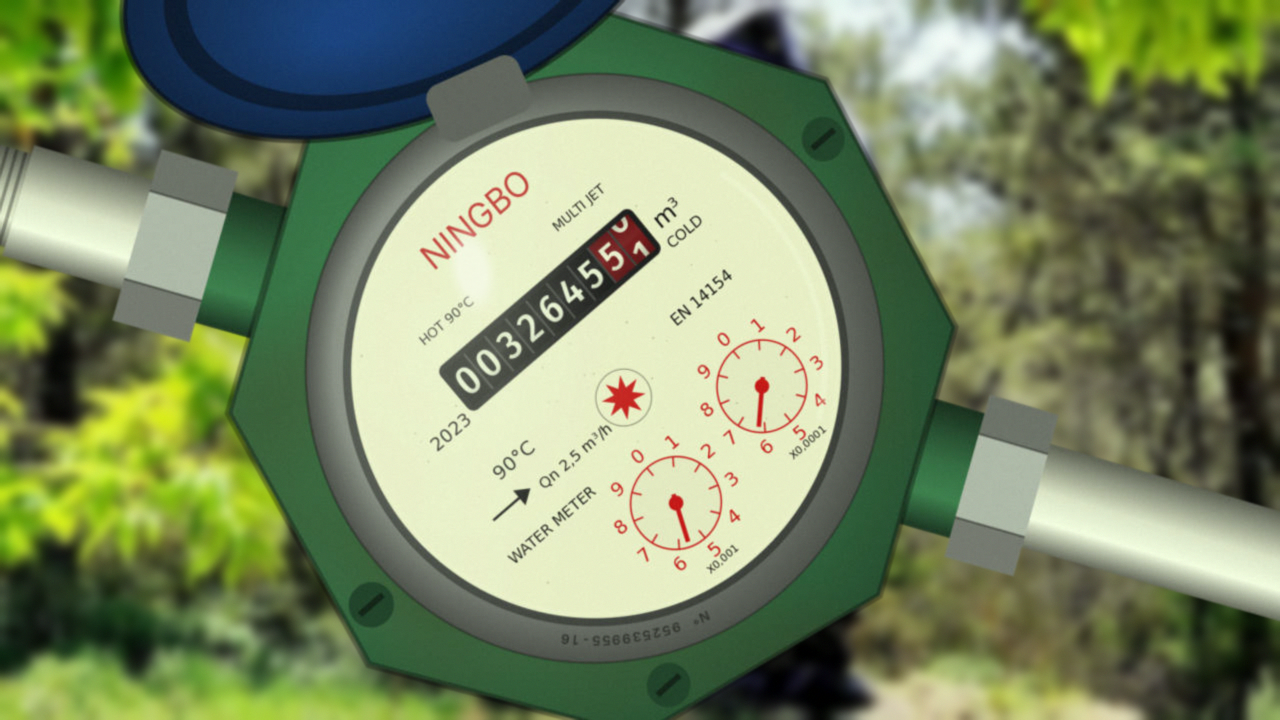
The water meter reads 32645.5056 m³
